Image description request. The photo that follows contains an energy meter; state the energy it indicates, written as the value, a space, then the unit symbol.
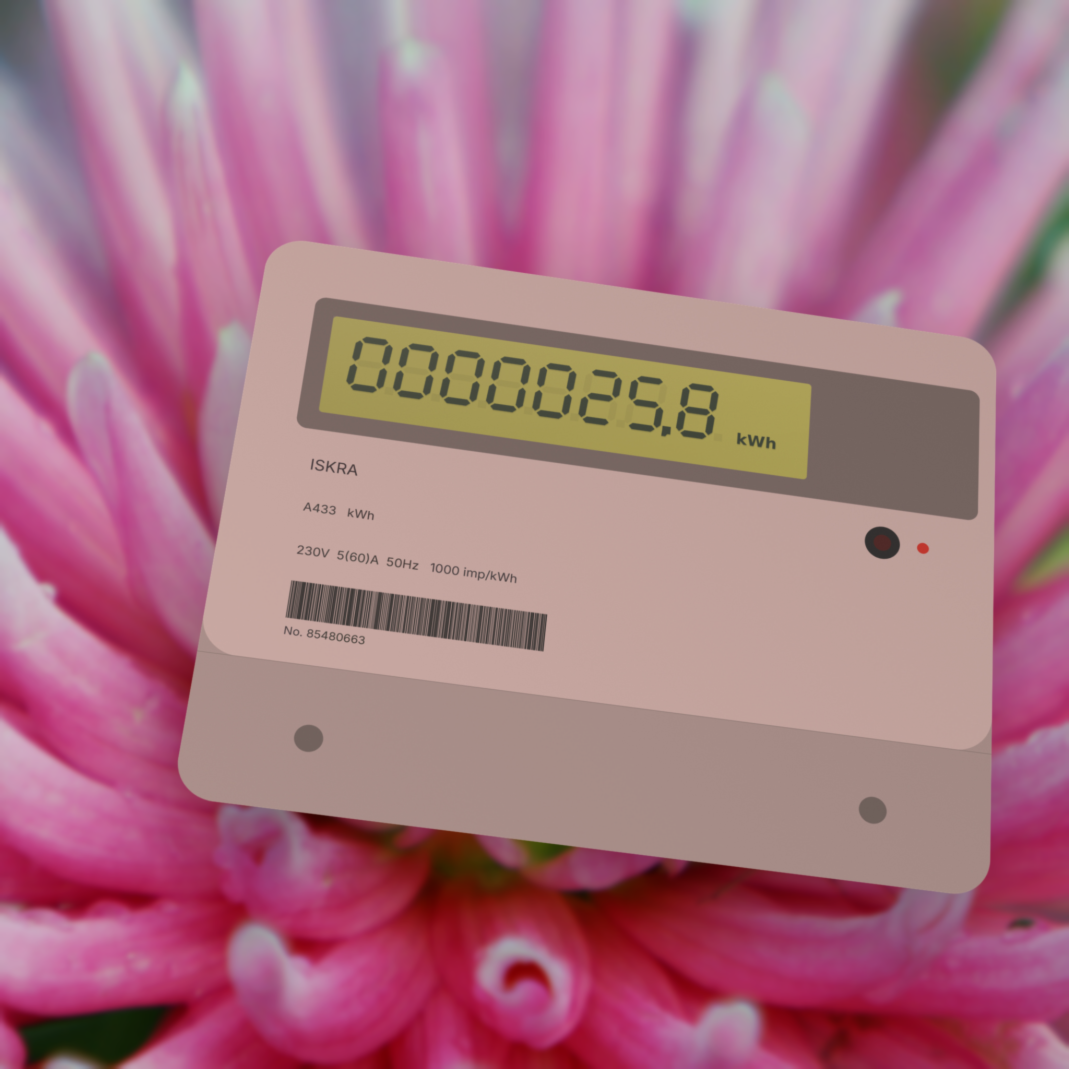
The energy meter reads 25.8 kWh
